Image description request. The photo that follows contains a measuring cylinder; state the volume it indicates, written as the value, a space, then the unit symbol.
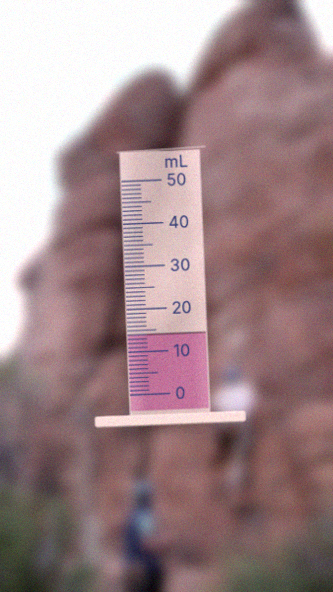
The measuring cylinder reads 14 mL
